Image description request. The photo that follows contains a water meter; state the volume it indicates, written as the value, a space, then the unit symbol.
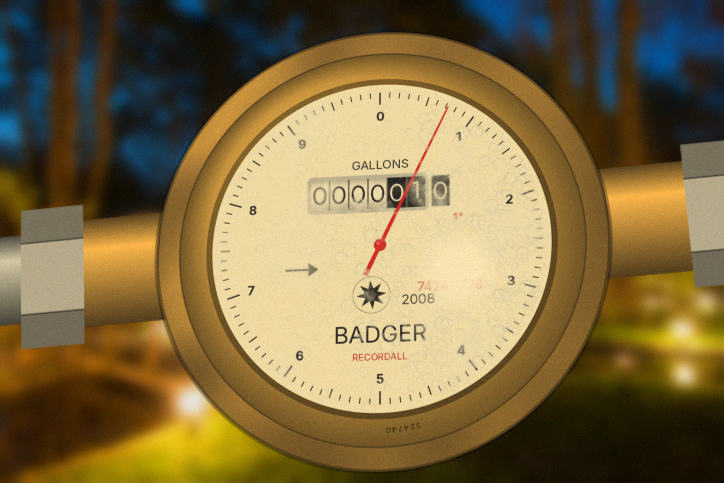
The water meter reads 10.7 gal
